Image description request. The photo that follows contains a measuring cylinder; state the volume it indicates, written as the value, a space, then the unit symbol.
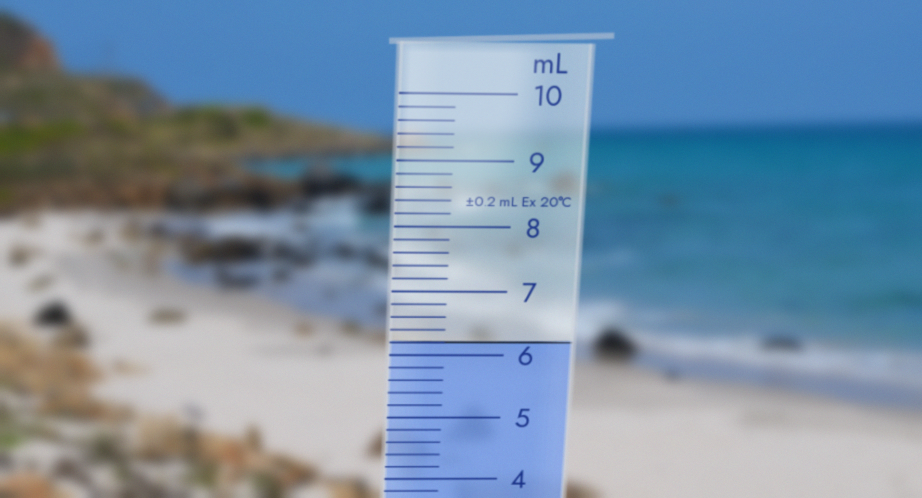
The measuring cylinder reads 6.2 mL
